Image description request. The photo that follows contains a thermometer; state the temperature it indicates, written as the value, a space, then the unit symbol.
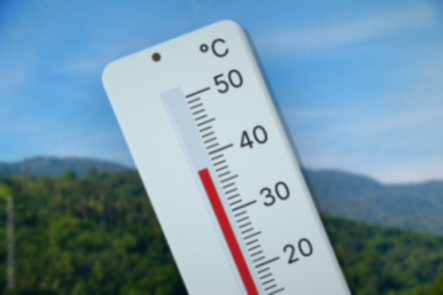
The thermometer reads 38 °C
